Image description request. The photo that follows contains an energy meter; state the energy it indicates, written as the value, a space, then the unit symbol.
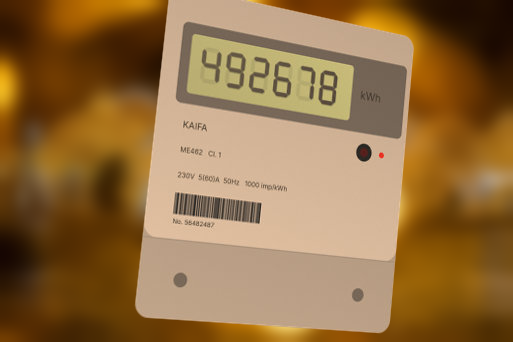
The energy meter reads 492678 kWh
